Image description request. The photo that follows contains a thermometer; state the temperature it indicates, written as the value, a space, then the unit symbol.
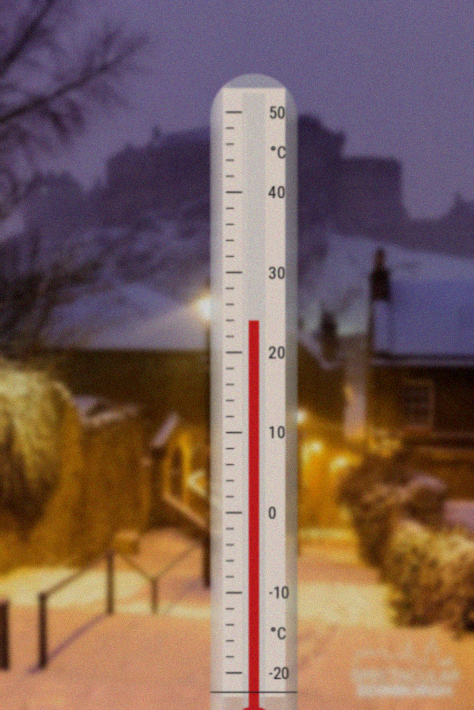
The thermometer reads 24 °C
